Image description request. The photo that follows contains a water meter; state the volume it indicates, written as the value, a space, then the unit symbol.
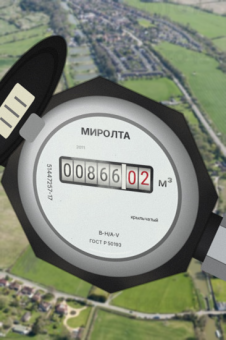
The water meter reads 866.02 m³
